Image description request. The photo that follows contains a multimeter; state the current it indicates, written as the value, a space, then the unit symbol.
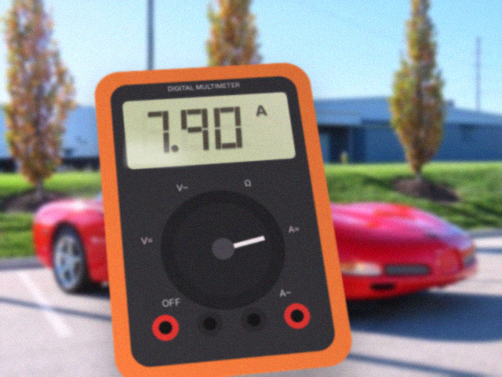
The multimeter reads 7.90 A
